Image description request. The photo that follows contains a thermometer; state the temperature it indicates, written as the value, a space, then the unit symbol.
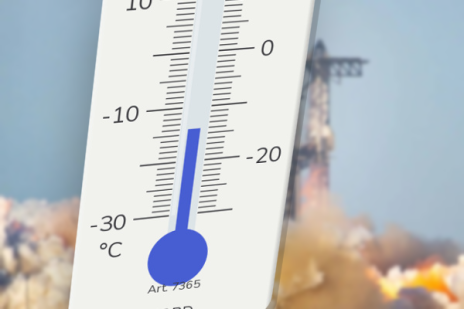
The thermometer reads -14 °C
